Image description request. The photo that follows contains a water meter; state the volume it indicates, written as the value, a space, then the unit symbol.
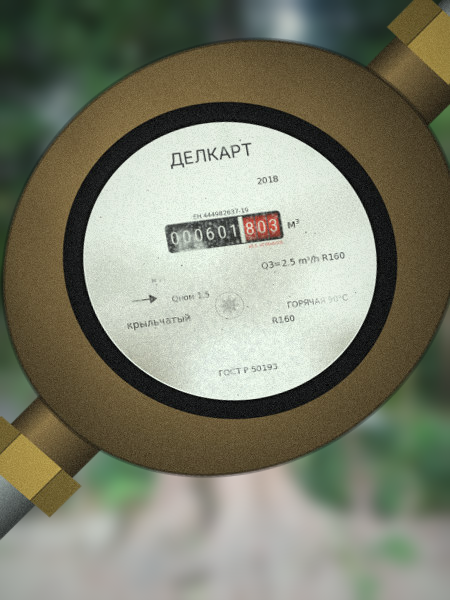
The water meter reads 601.803 m³
